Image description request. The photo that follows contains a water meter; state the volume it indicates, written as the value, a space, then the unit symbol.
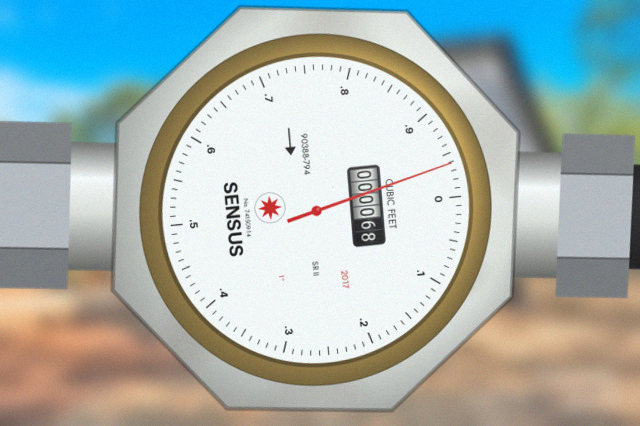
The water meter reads 67.96 ft³
